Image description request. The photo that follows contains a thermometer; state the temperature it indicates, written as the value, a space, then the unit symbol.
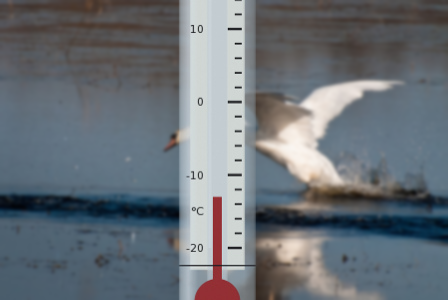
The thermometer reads -13 °C
